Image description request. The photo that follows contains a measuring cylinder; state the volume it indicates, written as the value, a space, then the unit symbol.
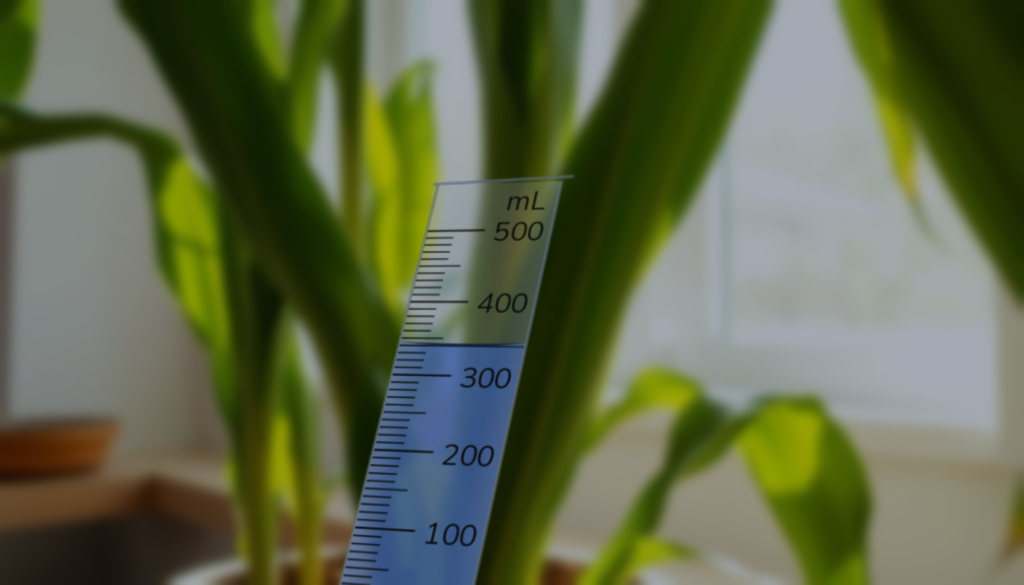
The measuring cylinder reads 340 mL
